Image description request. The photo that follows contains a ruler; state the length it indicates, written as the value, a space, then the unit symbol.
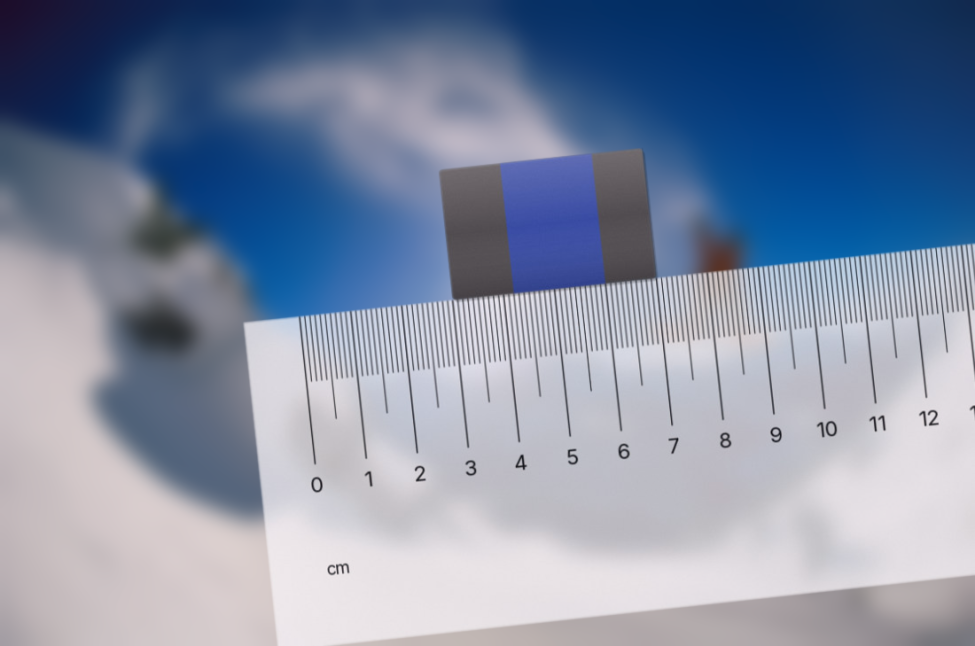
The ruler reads 4 cm
